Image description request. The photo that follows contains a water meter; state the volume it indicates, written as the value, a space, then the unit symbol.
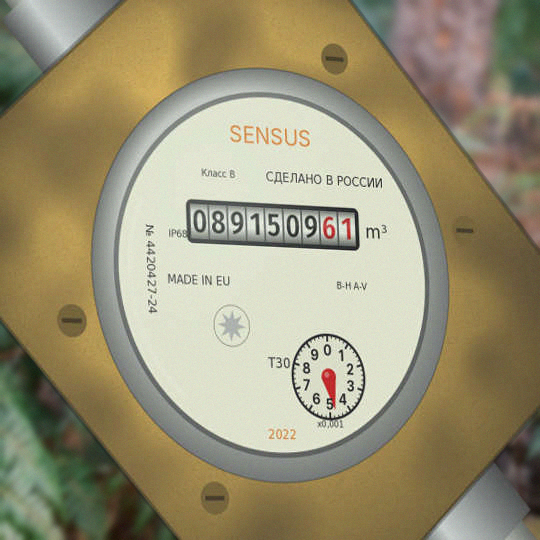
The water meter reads 891509.614 m³
